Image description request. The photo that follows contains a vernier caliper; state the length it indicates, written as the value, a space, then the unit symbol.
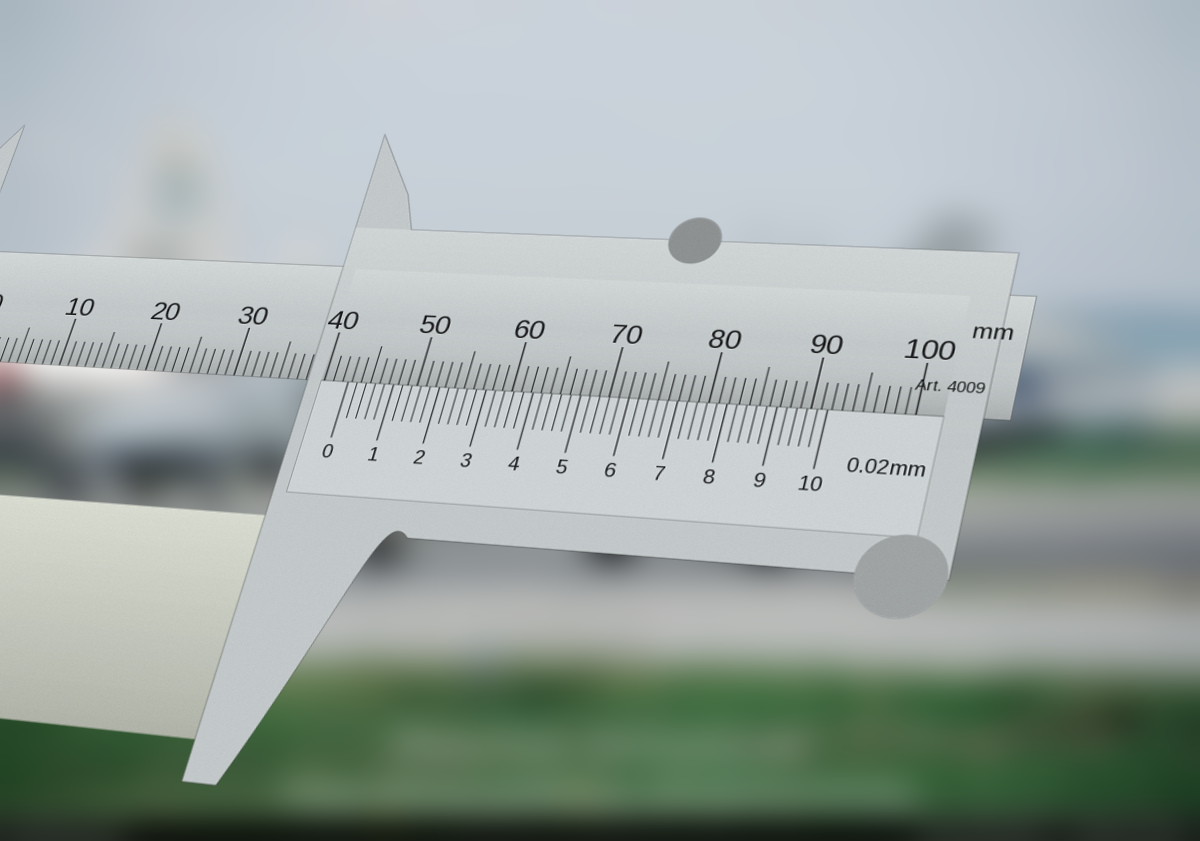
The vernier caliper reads 42.6 mm
